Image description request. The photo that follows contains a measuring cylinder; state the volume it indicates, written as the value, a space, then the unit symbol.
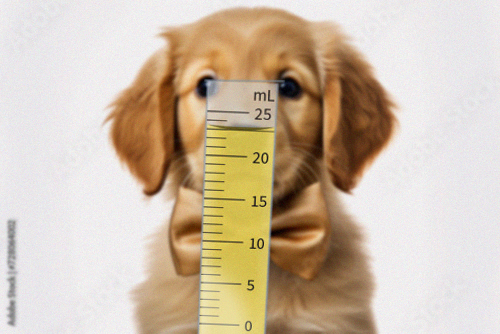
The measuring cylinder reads 23 mL
